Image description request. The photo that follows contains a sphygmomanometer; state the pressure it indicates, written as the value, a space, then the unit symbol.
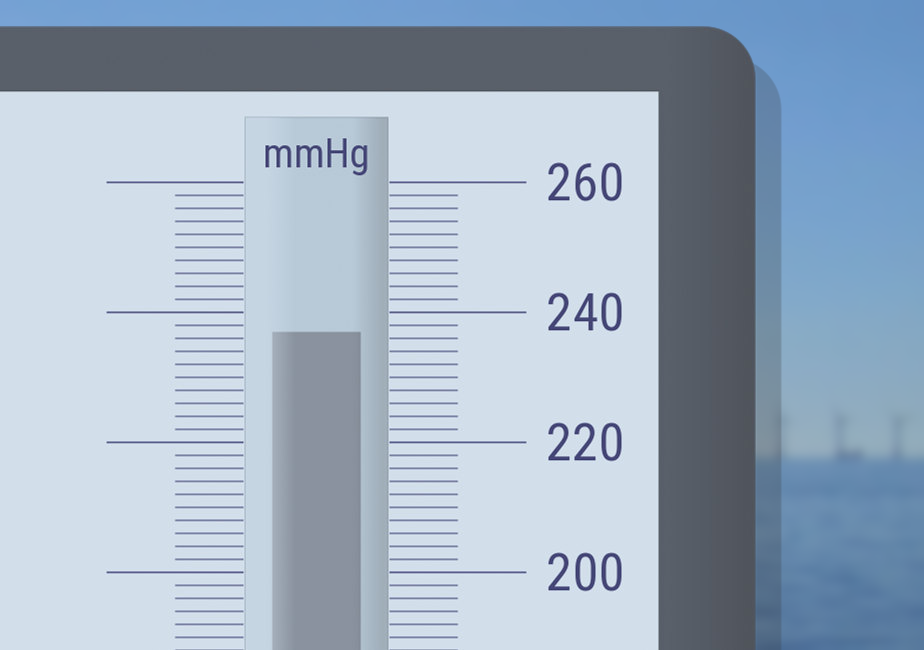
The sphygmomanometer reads 237 mmHg
